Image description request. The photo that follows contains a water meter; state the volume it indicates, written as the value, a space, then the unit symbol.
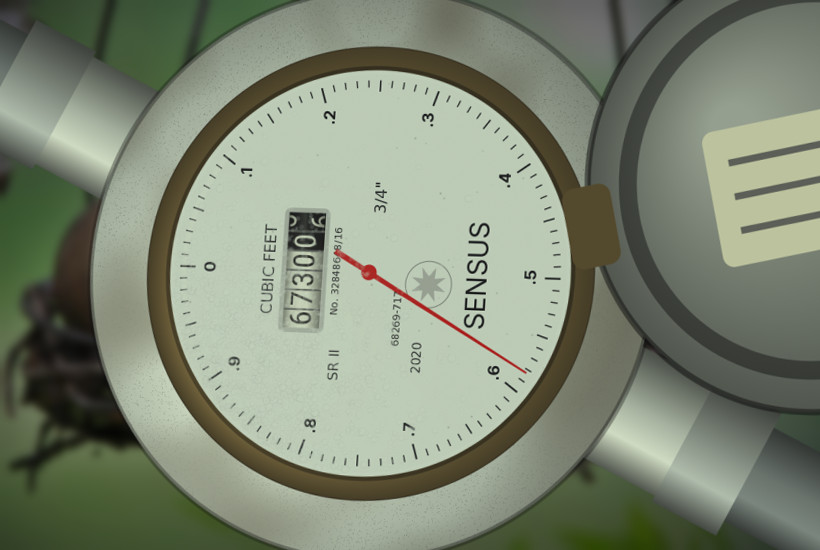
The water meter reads 673005.58 ft³
